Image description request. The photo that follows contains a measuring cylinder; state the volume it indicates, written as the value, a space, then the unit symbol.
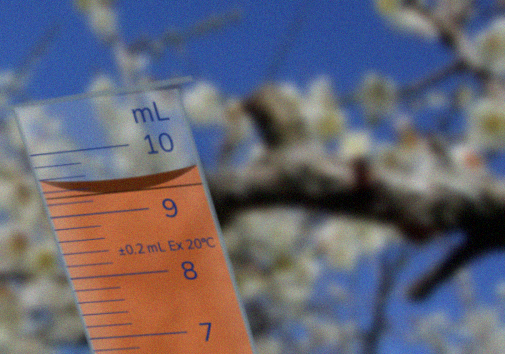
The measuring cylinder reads 9.3 mL
